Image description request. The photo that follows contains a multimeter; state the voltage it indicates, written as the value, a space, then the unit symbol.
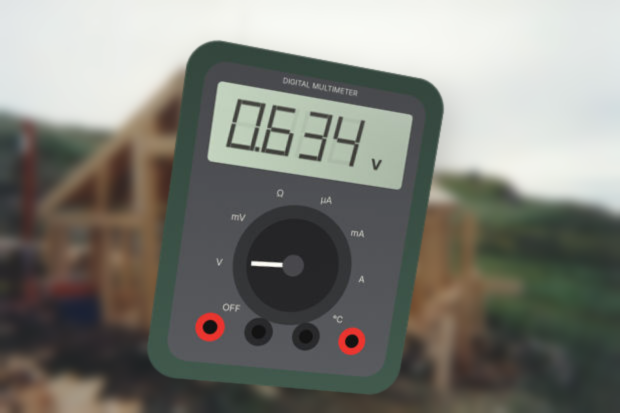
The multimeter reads 0.634 V
